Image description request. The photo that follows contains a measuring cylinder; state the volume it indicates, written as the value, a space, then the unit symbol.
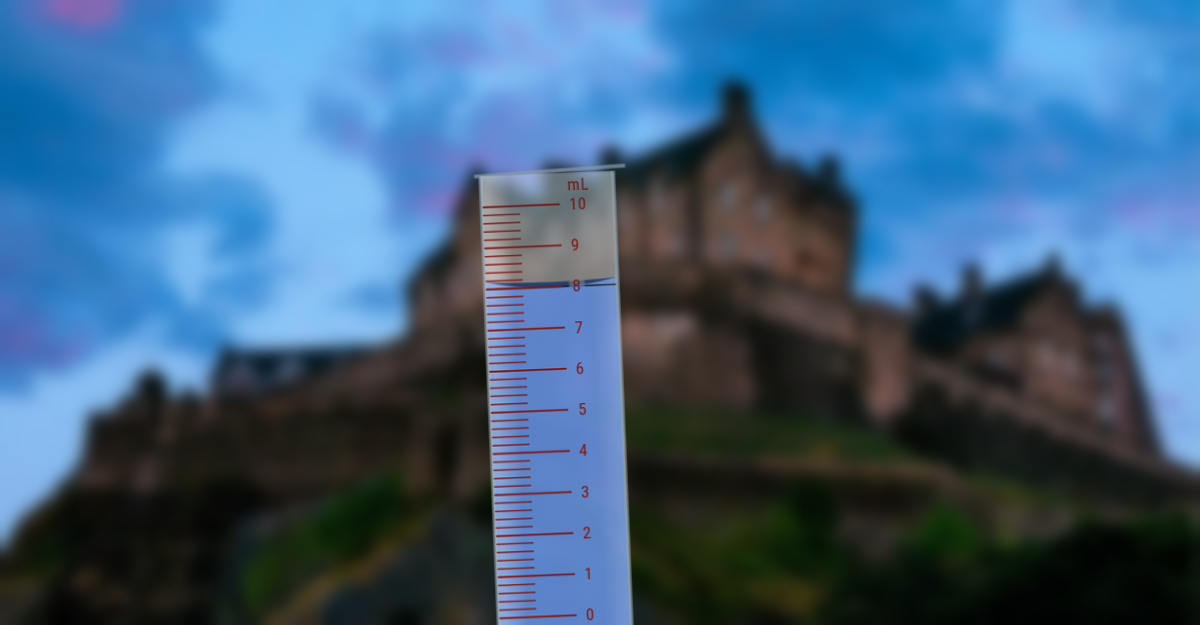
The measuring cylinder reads 8 mL
